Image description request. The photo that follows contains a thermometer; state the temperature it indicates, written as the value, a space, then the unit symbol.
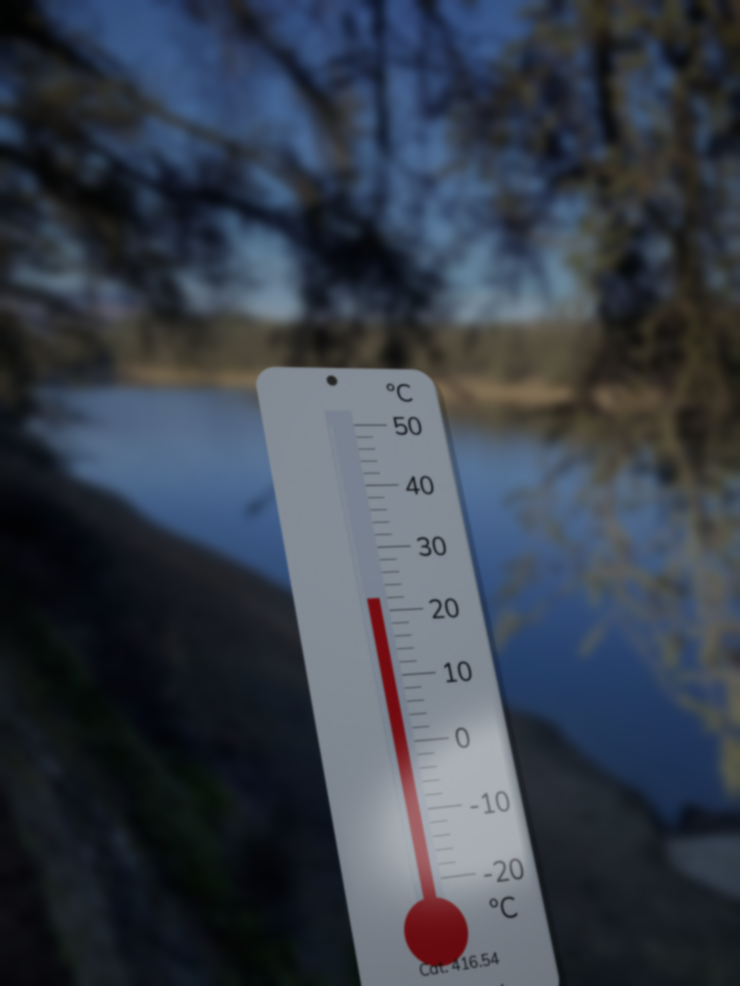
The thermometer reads 22 °C
